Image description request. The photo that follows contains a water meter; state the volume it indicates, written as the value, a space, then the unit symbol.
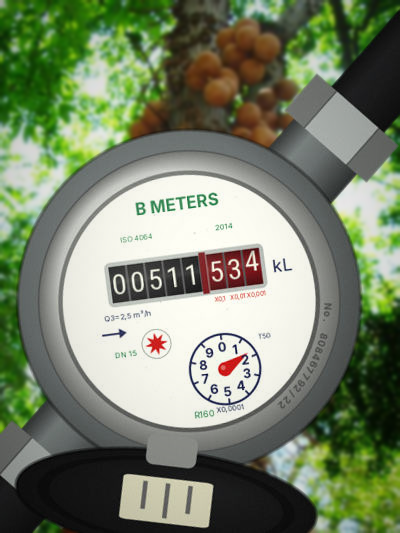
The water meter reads 511.5341 kL
